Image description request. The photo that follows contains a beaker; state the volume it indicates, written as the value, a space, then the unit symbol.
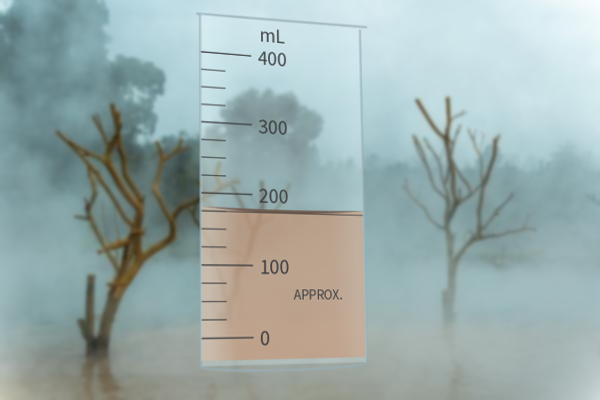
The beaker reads 175 mL
